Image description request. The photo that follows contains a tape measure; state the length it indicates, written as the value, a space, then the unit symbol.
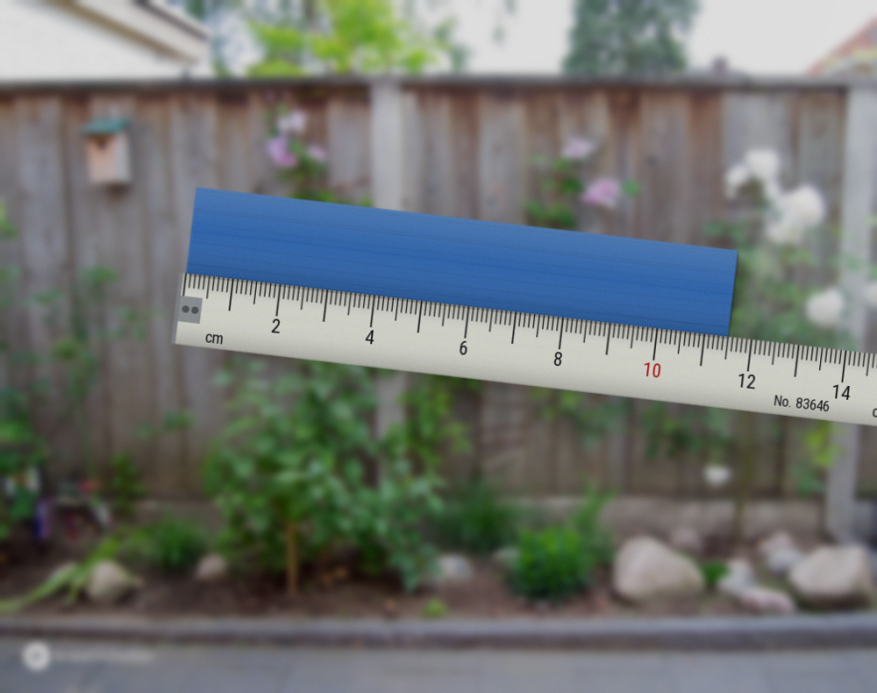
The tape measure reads 11.5 cm
